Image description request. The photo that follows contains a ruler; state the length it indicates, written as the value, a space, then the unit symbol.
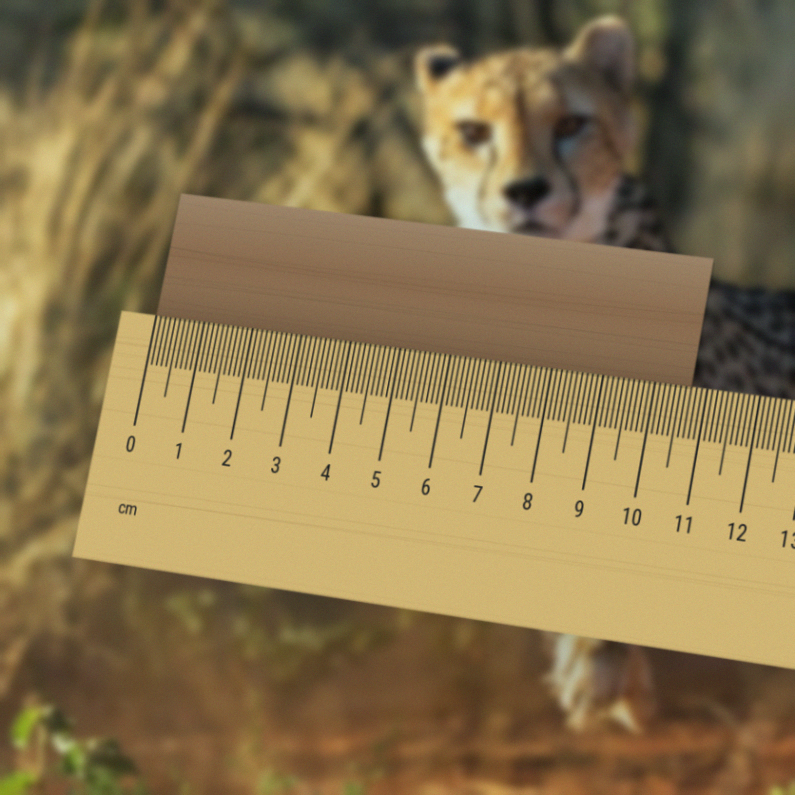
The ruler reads 10.7 cm
